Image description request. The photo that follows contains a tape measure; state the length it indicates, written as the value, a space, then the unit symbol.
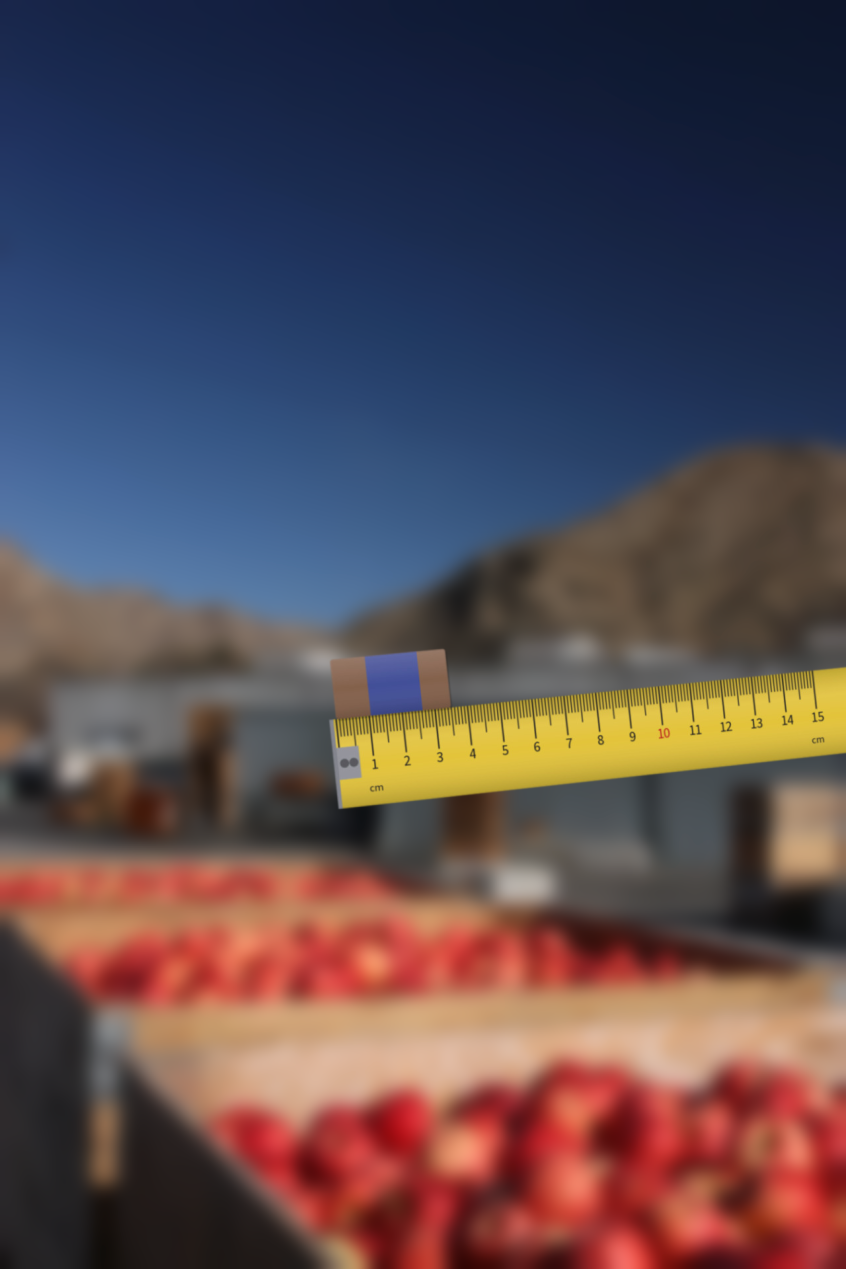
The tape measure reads 3.5 cm
